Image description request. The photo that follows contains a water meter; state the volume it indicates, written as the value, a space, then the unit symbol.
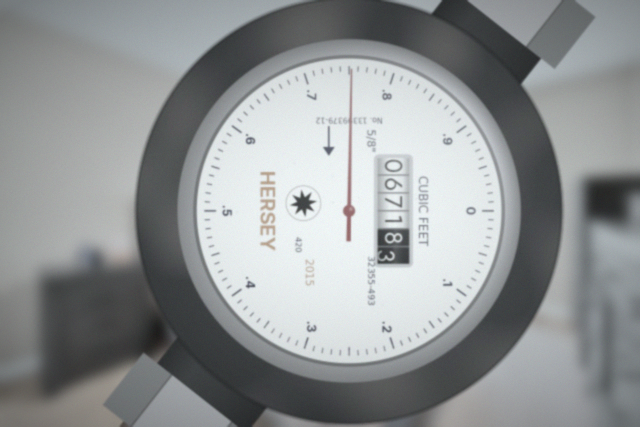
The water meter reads 67182.75 ft³
